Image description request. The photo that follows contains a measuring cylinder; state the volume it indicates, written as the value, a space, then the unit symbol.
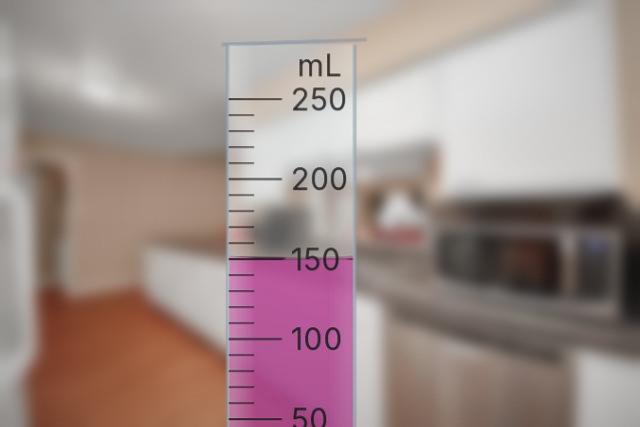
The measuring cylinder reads 150 mL
